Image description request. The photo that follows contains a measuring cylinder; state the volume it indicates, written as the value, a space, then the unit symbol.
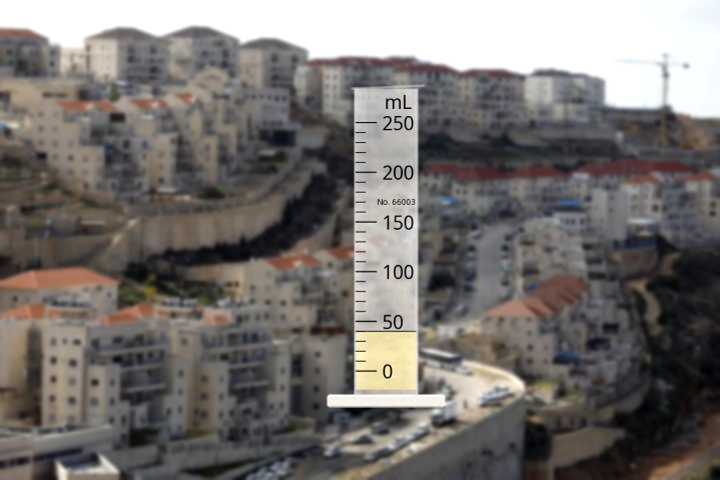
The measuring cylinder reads 40 mL
